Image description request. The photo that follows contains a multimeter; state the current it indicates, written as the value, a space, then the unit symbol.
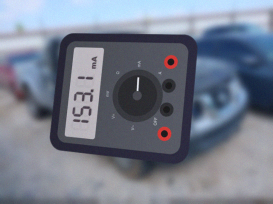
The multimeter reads 153.1 mA
